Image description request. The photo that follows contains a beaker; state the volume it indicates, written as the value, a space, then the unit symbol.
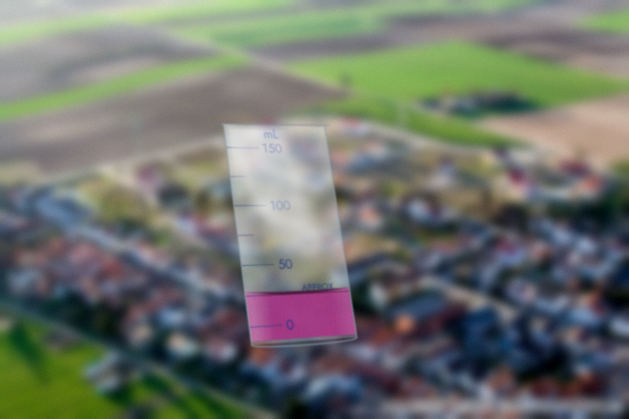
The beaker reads 25 mL
